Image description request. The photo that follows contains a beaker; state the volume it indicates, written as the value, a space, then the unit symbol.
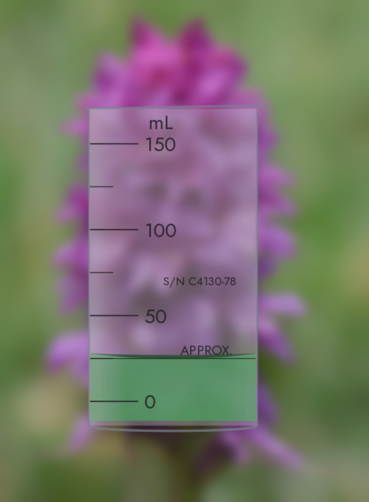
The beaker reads 25 mL
